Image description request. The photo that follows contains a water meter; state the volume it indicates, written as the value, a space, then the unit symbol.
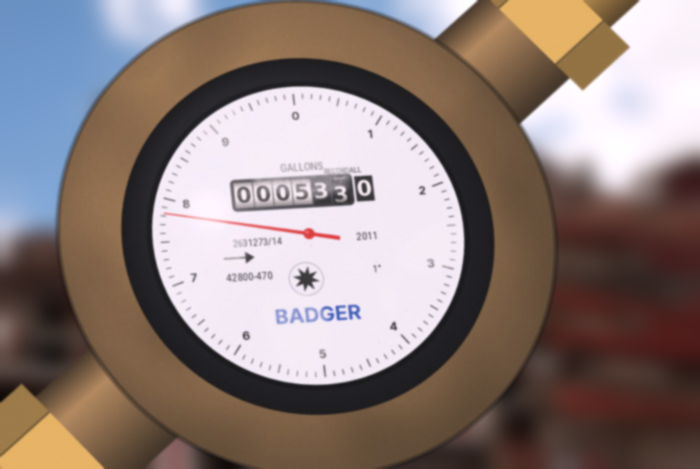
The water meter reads 5327.8 gal
